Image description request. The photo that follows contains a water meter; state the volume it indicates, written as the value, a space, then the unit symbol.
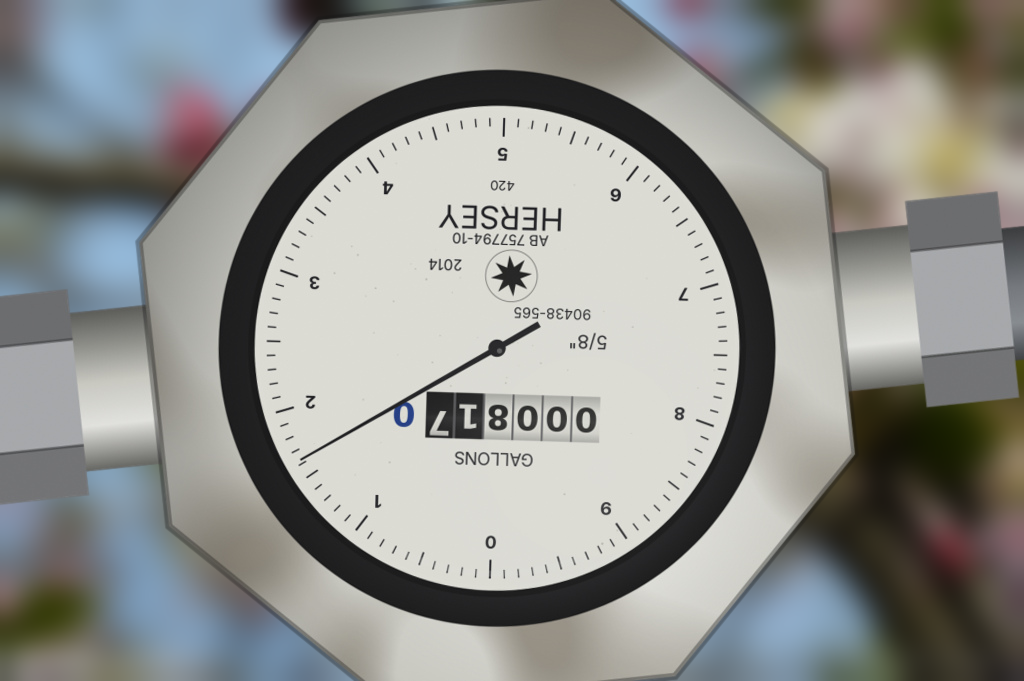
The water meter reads 8171.6 gal
